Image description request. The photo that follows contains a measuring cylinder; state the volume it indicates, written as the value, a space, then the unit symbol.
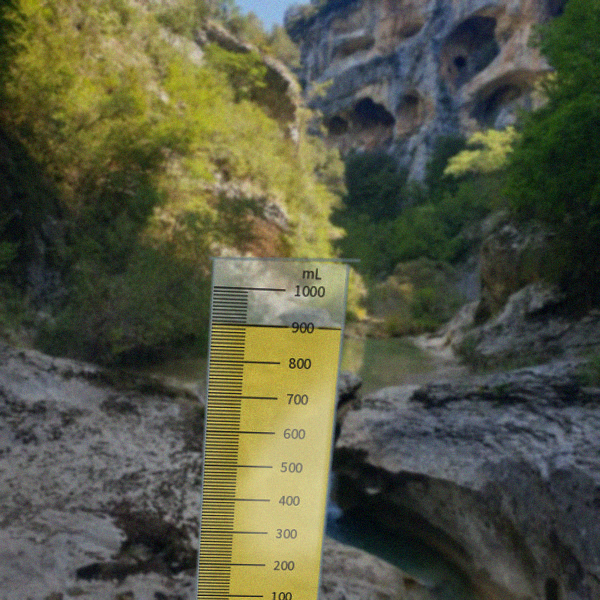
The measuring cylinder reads 900 mL
